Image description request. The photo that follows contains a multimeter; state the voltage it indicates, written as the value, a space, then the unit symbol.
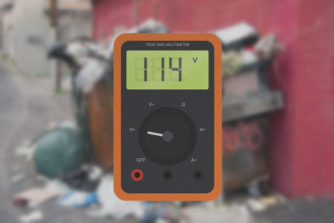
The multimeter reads 114 V
